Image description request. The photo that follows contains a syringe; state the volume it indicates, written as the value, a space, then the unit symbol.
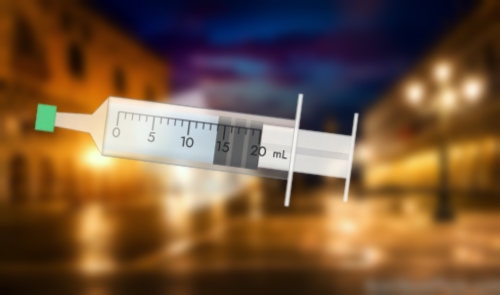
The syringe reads 14 mL
